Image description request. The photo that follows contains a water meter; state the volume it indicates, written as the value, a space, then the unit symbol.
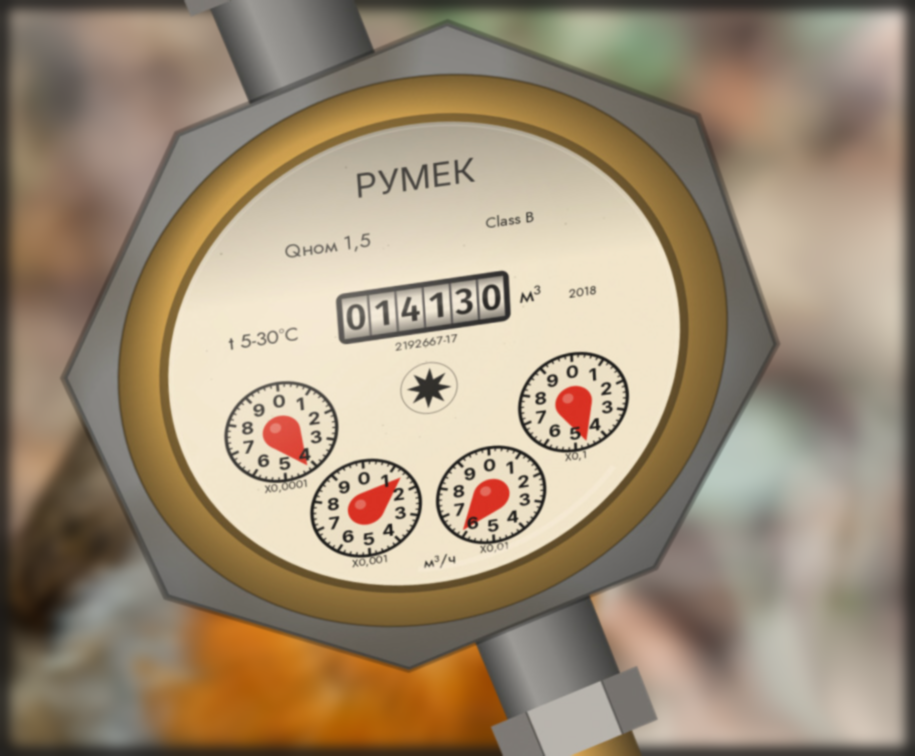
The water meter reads 14130.4614 m³
